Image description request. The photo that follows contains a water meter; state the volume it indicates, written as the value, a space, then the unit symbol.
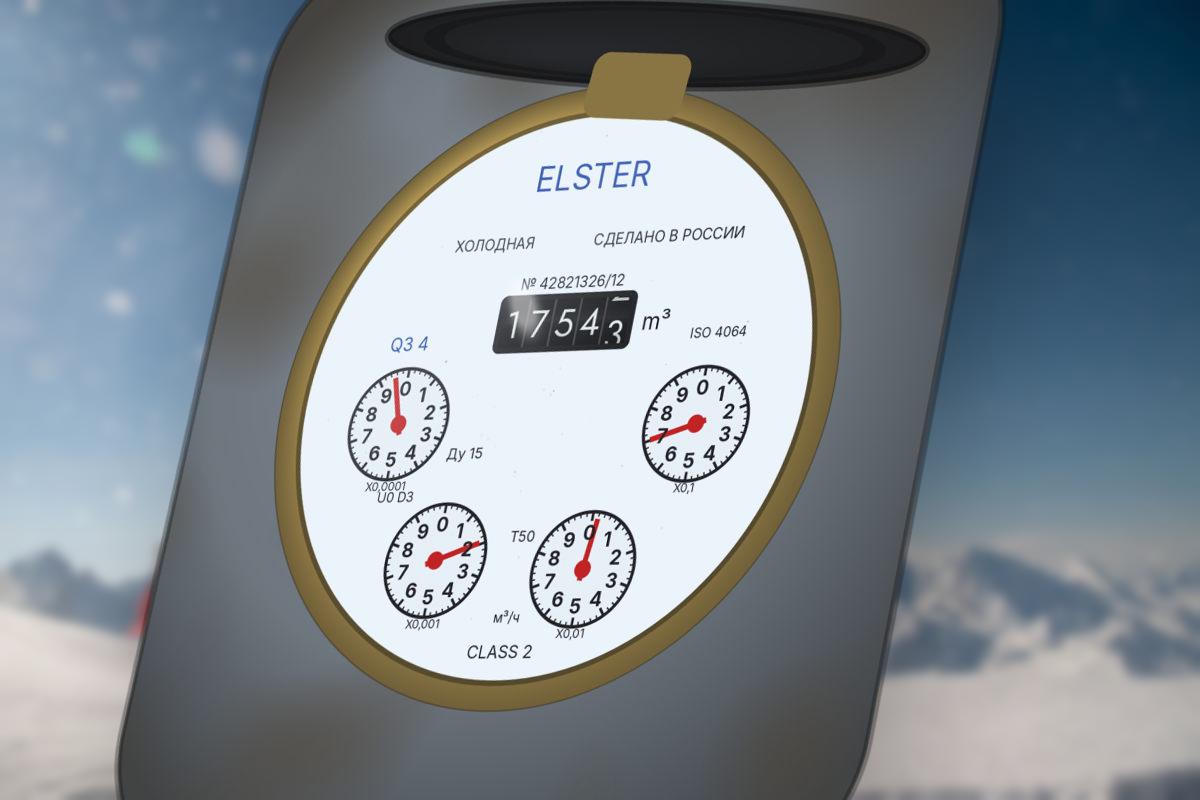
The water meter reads 17542.7019 m³
